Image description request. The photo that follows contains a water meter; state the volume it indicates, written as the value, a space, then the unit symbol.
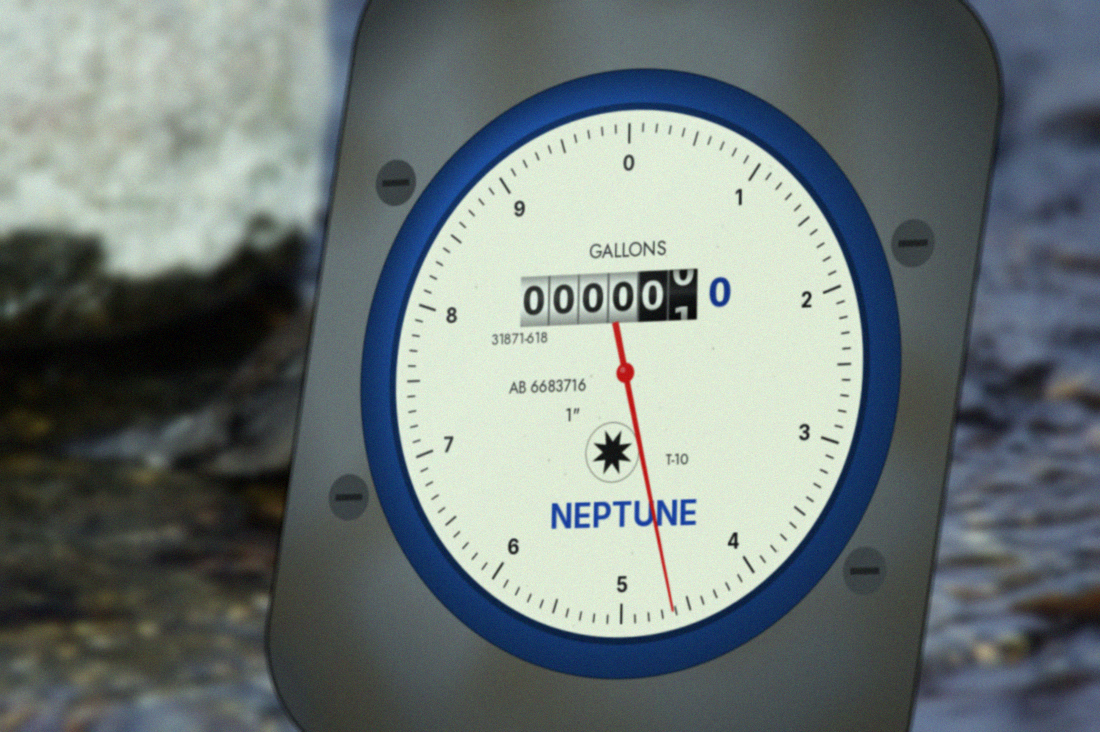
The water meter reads 4.6 gal
